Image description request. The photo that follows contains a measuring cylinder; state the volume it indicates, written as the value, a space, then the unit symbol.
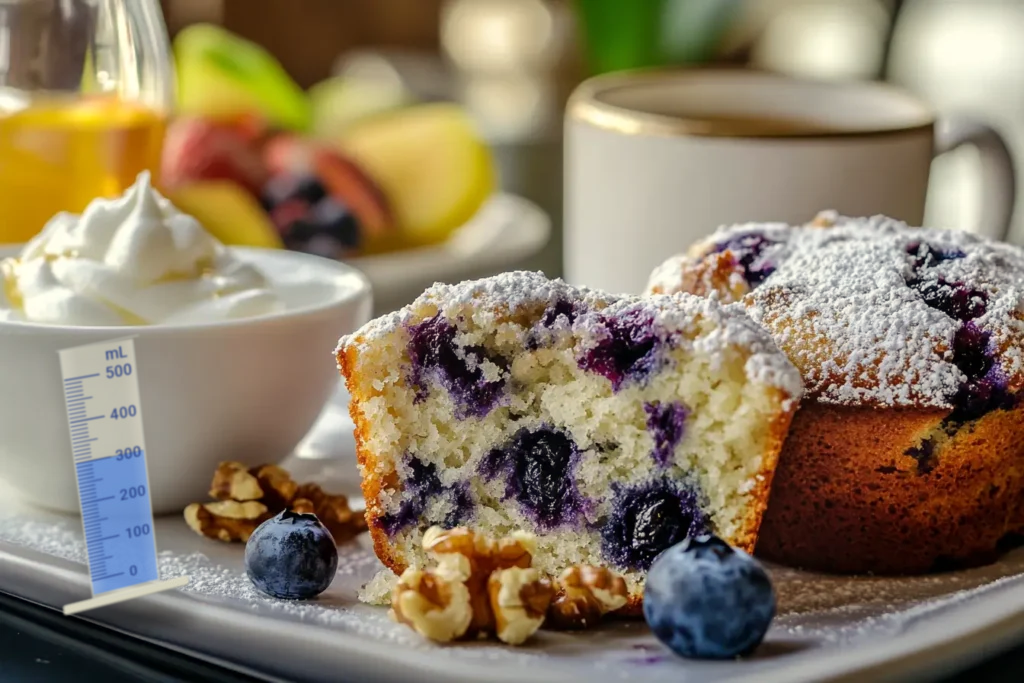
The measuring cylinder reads 300 mL
